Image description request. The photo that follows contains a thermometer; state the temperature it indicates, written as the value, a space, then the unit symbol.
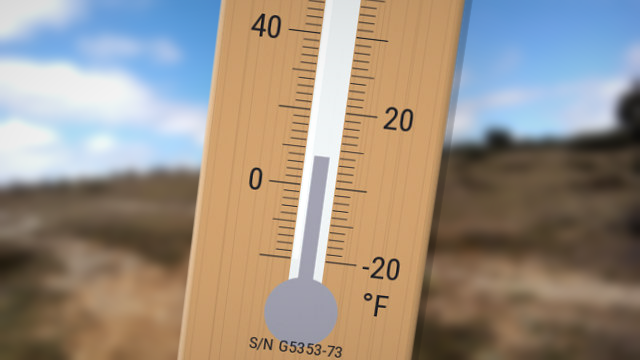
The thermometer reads 8 °F
